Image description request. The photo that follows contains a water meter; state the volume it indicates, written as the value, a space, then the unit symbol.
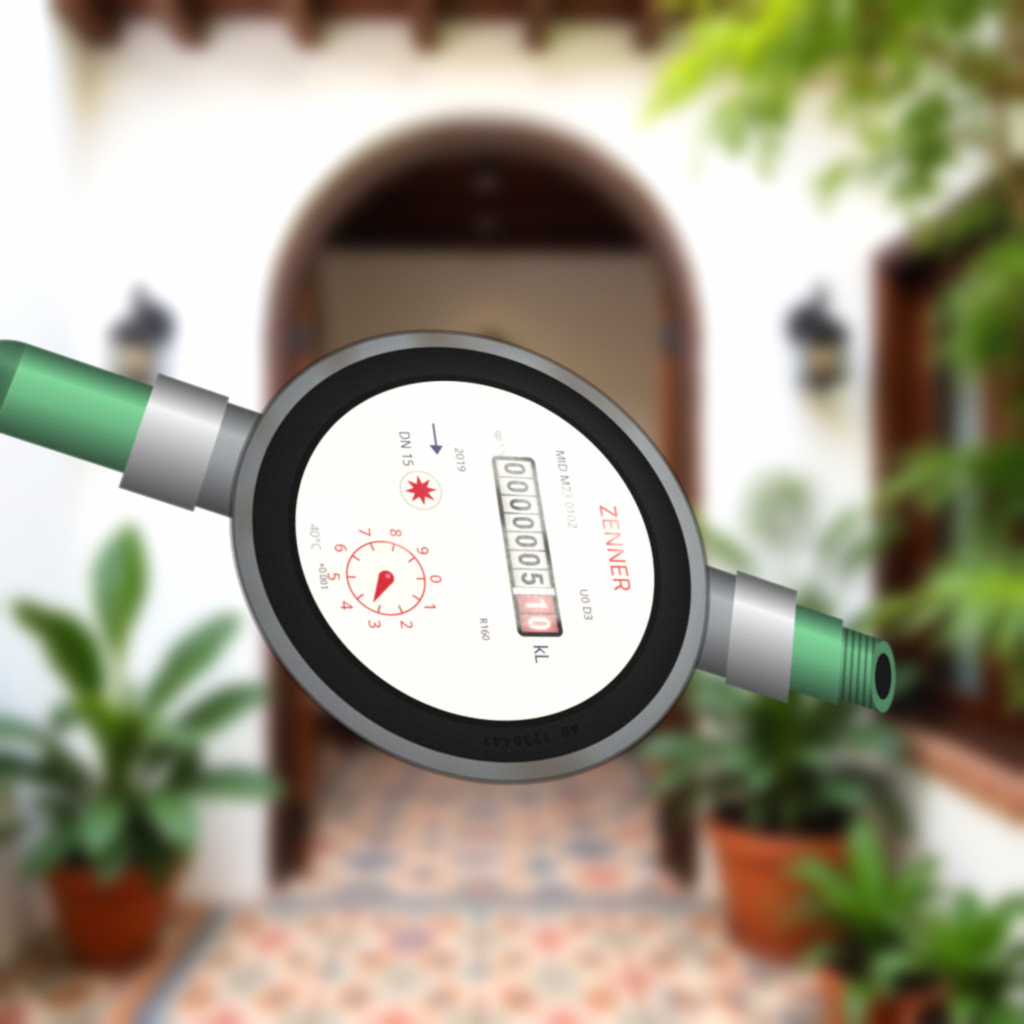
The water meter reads 5.103 kL
